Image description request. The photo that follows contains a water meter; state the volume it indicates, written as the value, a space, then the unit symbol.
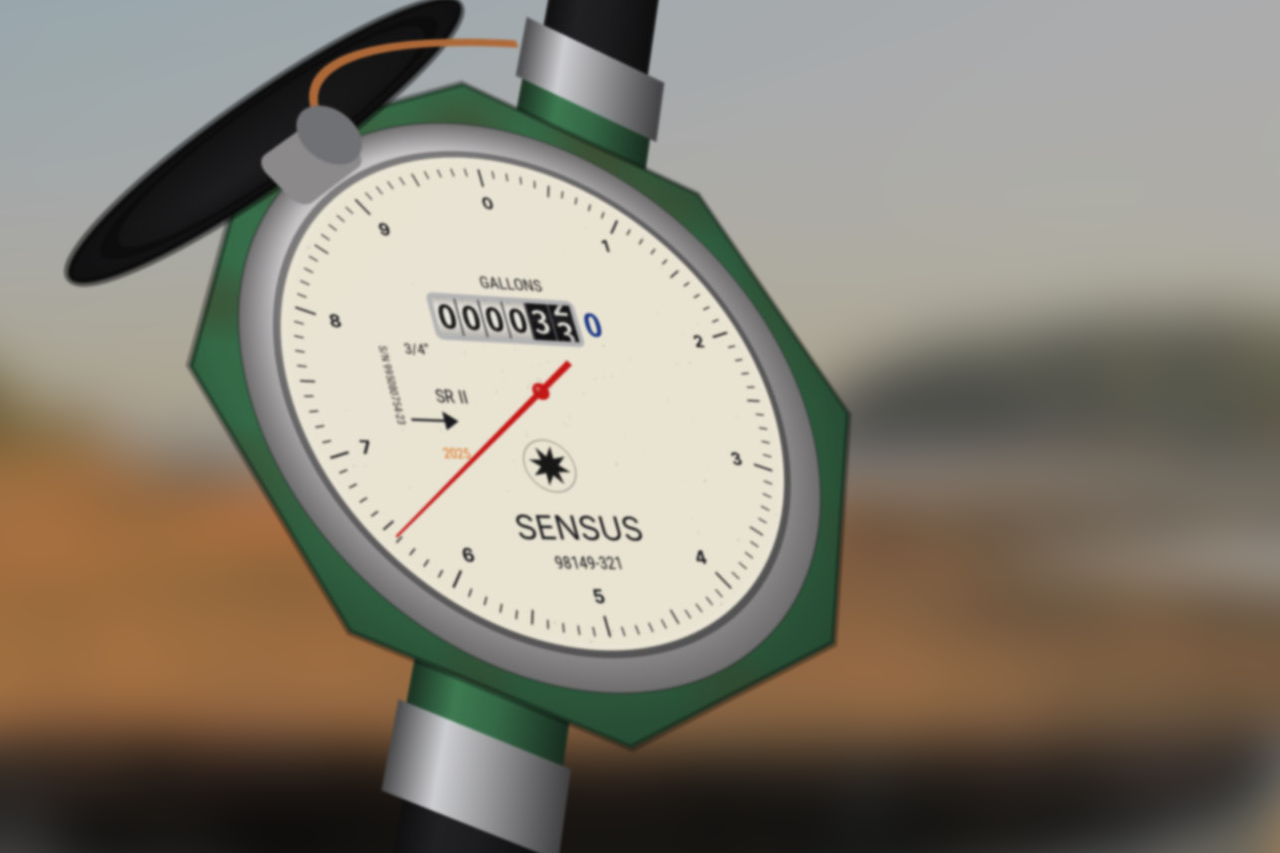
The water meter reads 326.4 gal
